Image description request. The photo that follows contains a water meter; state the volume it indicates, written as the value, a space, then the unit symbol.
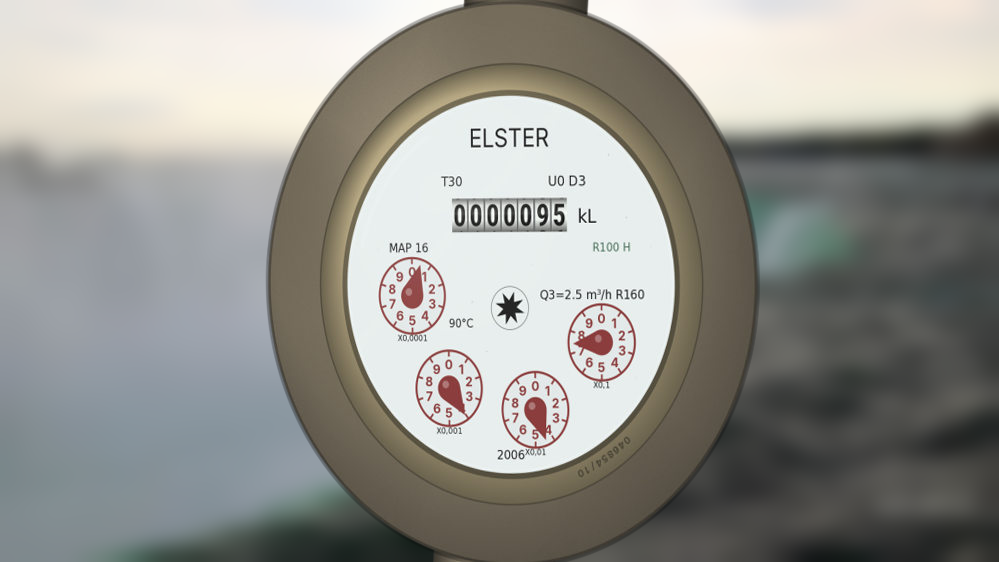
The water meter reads 95.7440 kL
